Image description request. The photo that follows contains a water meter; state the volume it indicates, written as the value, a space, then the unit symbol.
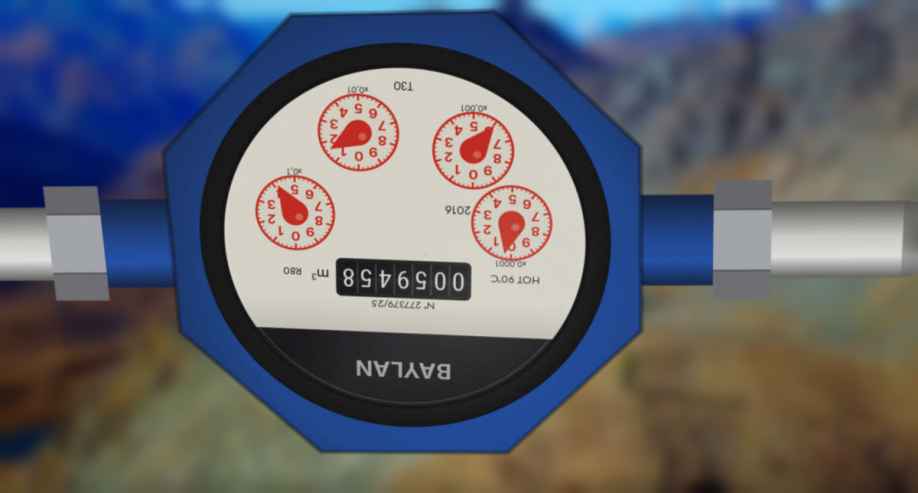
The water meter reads 59458.4160 m³
